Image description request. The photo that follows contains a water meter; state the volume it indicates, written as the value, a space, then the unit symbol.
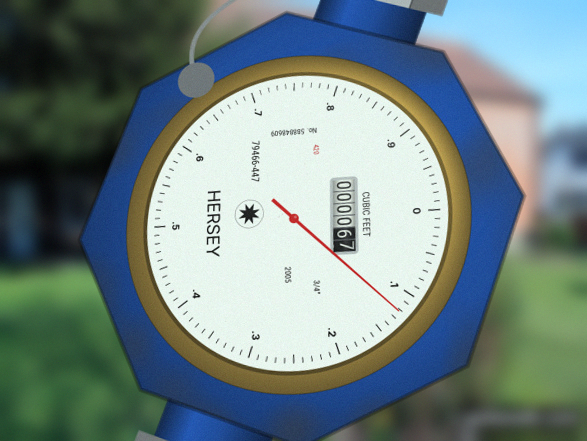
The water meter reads 67.12 ft³
